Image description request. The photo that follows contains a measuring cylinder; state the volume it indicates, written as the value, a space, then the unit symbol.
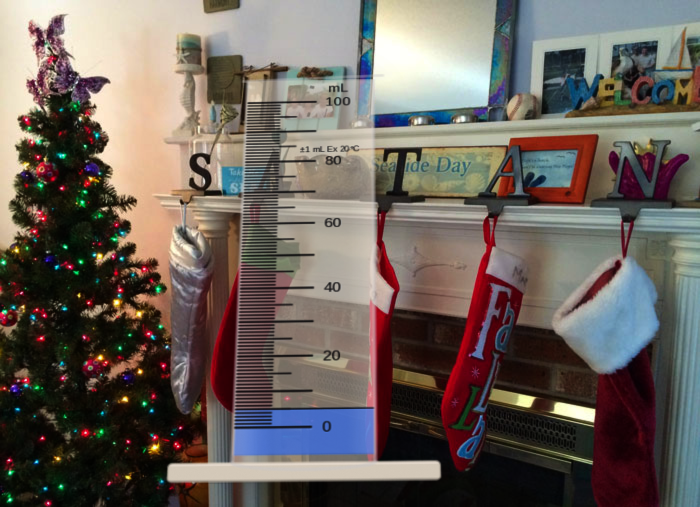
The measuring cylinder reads 5 mL
